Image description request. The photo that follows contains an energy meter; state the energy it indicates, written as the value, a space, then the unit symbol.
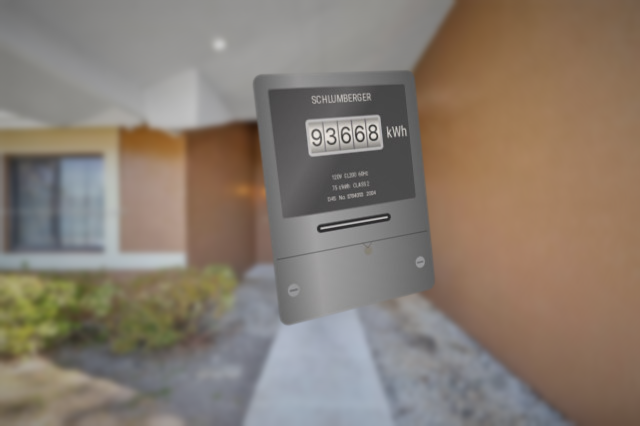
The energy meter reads 93668 kWh
